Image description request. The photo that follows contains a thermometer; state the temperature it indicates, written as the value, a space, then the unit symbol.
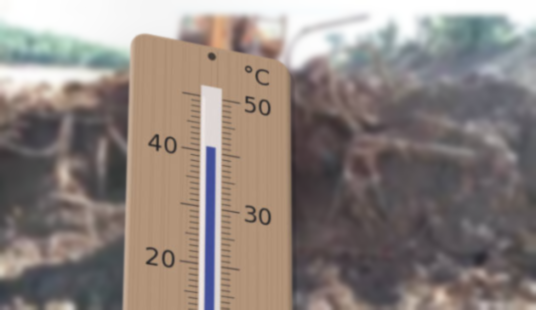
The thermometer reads 41 °C
